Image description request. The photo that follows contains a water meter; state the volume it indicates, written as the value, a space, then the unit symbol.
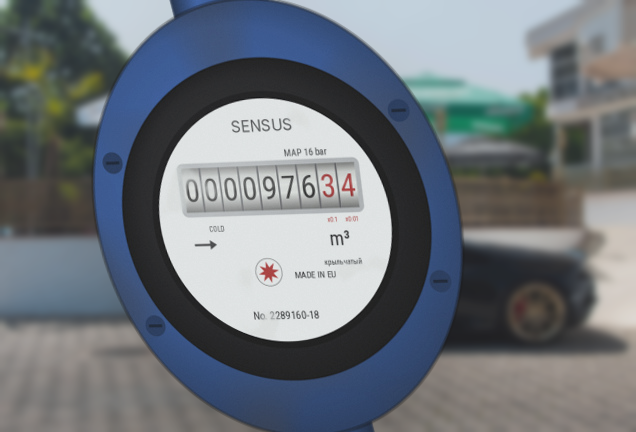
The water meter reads 976.34 m³
